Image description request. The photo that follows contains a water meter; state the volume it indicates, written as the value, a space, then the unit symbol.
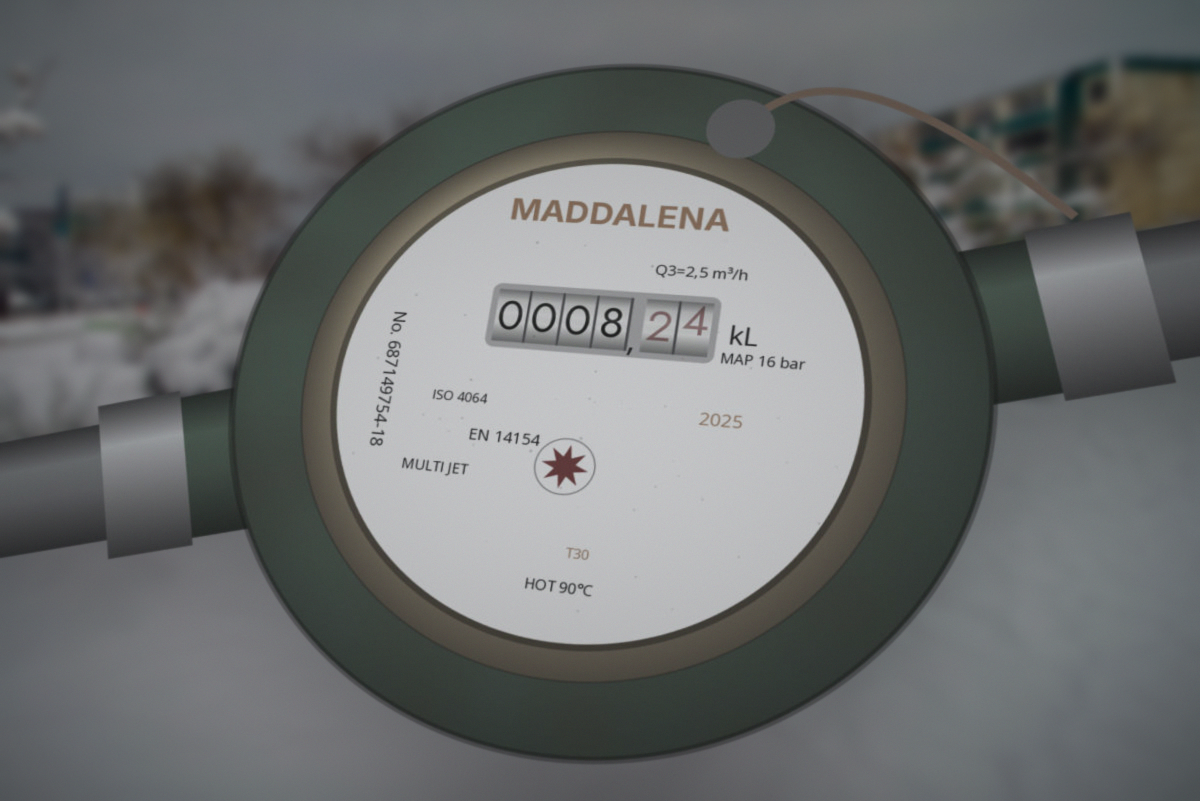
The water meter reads 8.24 kL
